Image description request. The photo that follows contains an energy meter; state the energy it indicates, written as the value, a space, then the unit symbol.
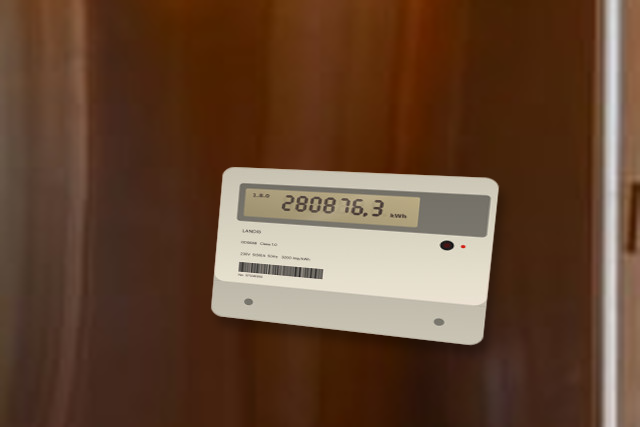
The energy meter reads 280876.3 kWh
